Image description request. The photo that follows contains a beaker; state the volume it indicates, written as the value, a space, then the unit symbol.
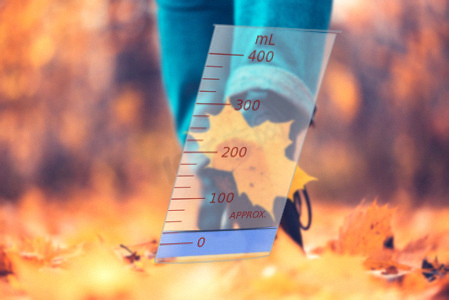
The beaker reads 25 mL
